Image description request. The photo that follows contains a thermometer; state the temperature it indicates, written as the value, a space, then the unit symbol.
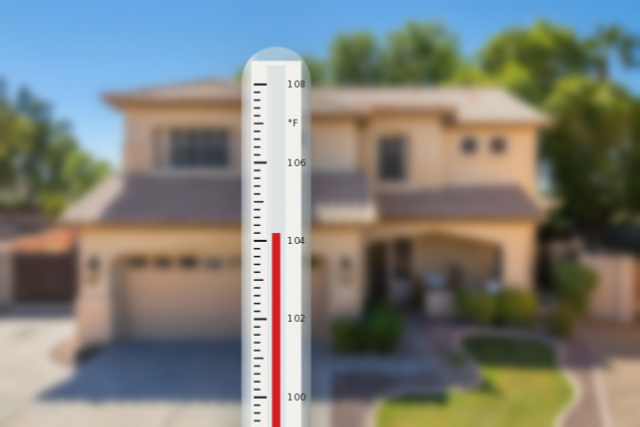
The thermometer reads 104.2 °F
